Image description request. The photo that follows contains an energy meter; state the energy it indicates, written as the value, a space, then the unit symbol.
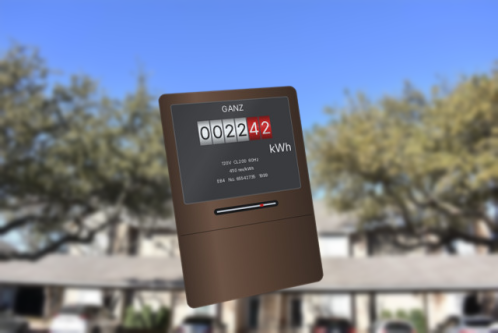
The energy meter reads 22.42 kWh
